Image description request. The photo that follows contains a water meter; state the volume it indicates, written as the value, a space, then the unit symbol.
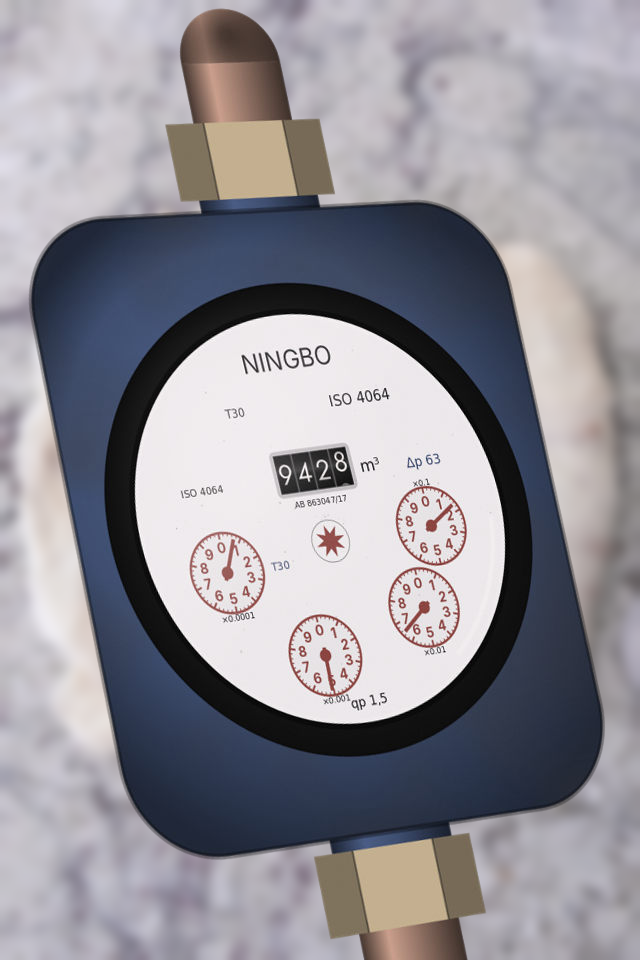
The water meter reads 9428.1650 m³
